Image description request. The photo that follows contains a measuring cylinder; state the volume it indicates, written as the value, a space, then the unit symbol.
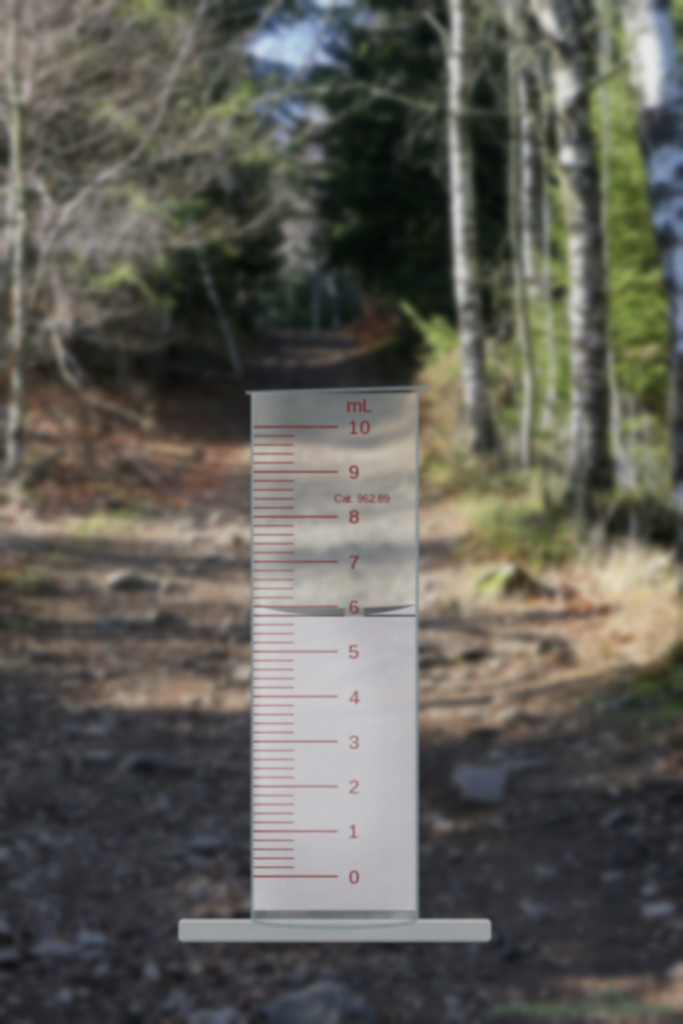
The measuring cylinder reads 5.8 mL
